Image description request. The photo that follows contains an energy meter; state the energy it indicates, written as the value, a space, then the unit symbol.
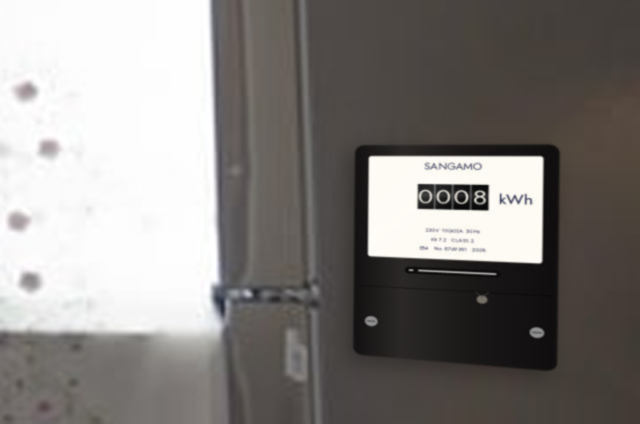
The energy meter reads 8 kWh
